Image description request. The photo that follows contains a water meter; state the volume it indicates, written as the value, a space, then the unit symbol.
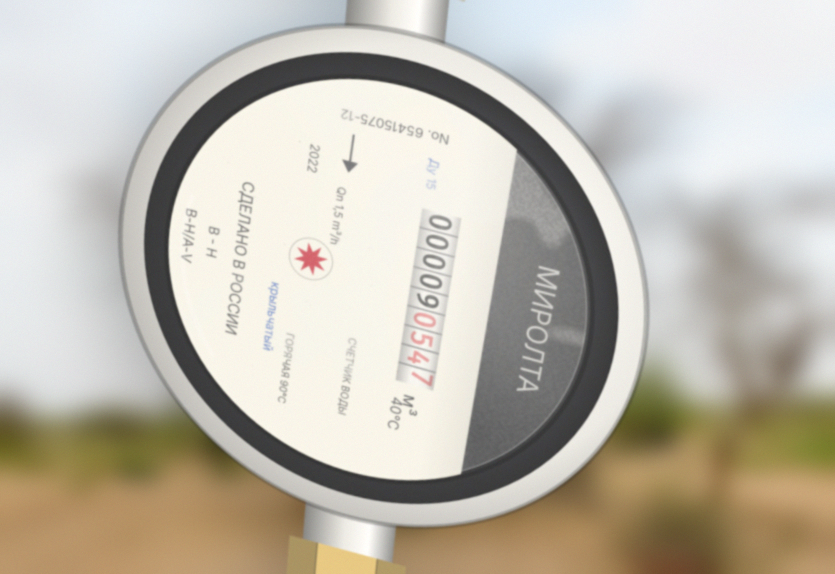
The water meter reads 9.0547 m³
